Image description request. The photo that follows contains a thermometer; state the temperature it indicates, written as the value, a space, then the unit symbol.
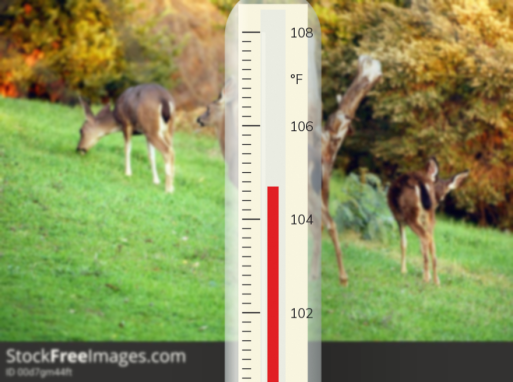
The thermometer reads 104.7 °F
